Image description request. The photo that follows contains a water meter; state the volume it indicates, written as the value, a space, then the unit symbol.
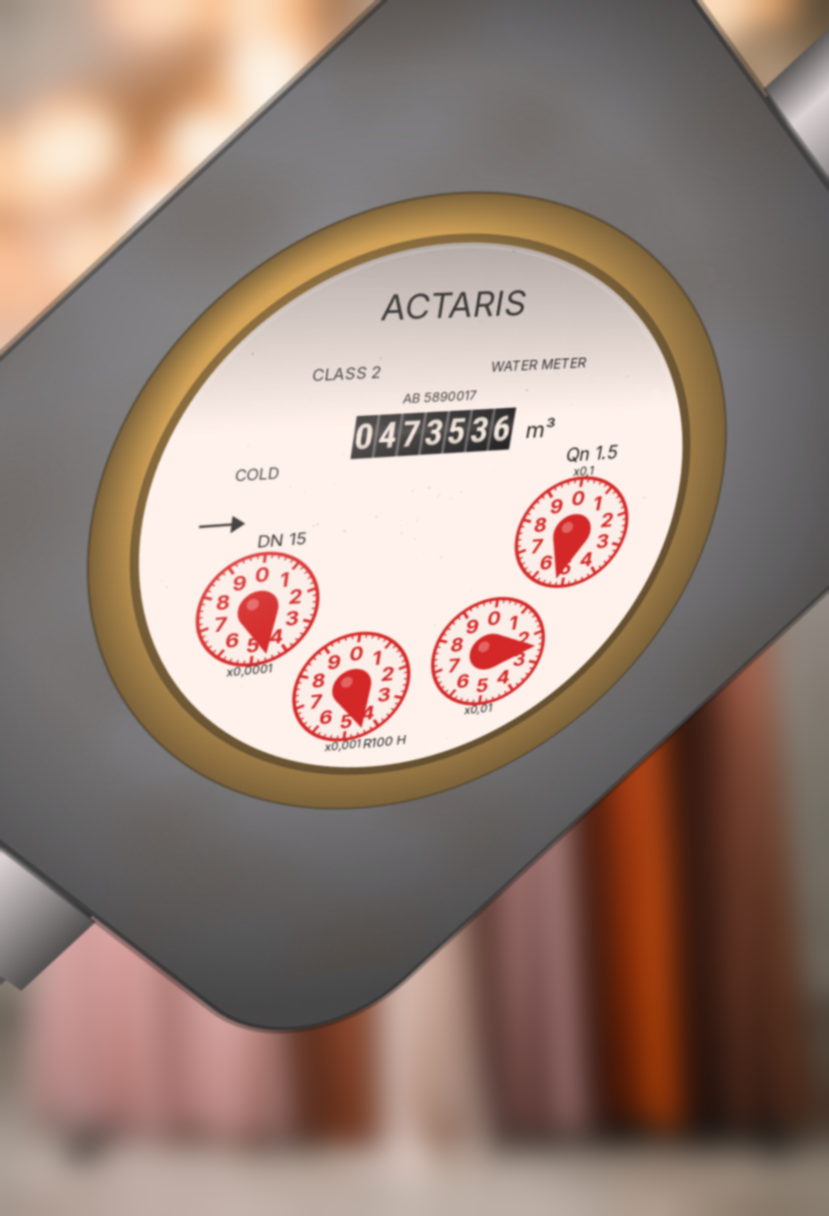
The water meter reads 473536.5244 m³
